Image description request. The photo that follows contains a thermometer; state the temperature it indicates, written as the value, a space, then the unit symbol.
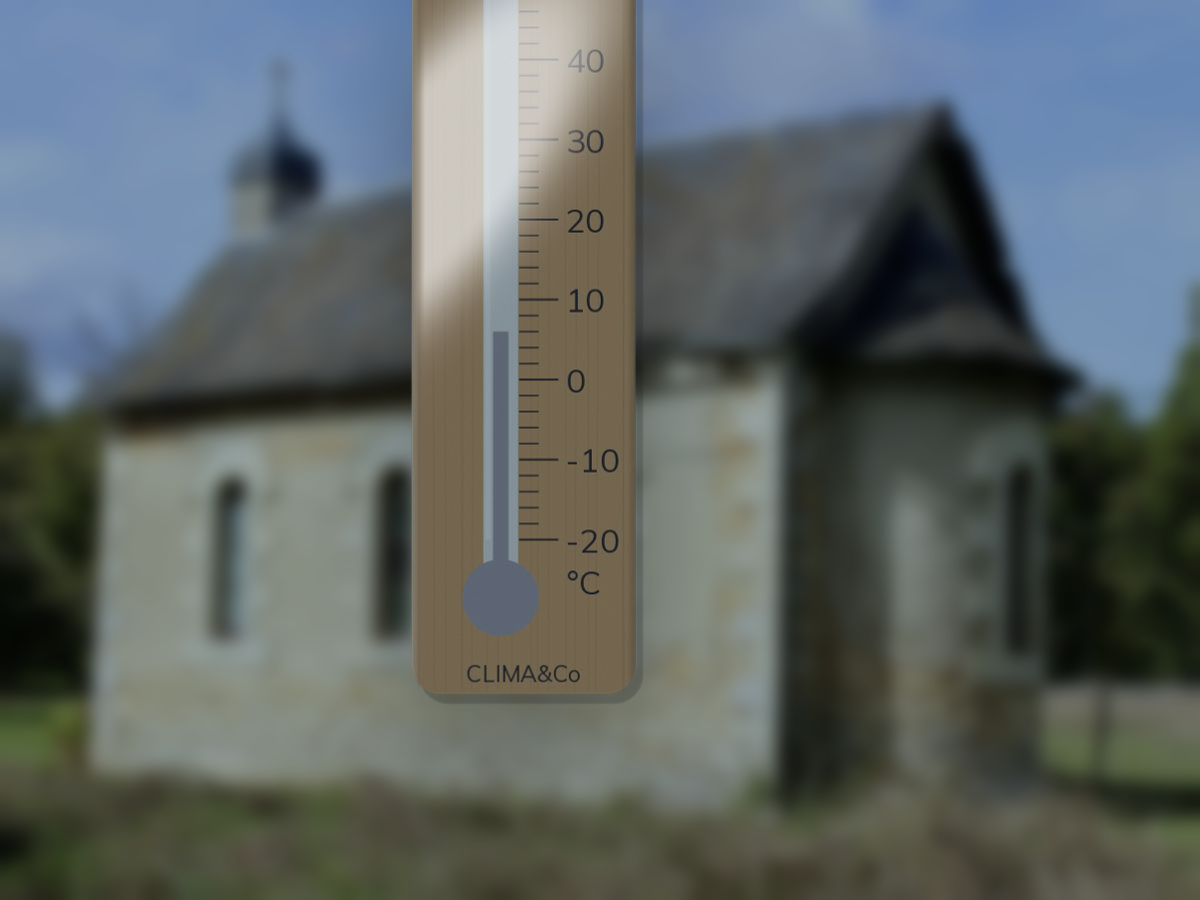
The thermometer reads 6 °C
